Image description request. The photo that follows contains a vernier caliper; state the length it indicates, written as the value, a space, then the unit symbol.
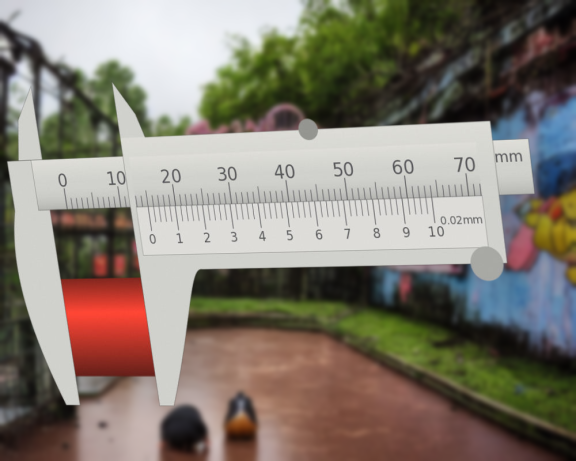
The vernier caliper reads 15.0 mm
